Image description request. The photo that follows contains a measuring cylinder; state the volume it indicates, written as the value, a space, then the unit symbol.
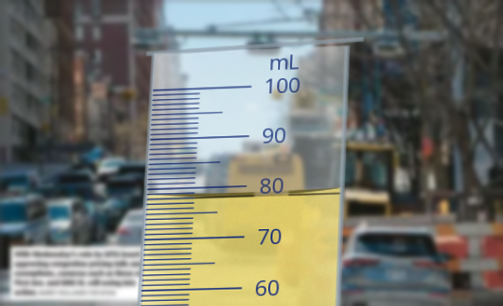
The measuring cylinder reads 78 mL
